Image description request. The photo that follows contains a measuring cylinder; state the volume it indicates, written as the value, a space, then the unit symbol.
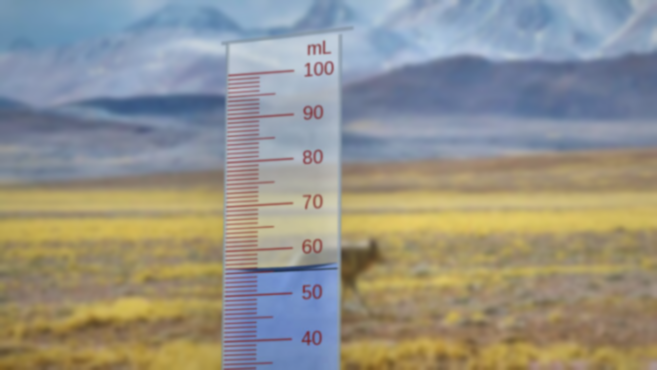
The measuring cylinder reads 55 mL
